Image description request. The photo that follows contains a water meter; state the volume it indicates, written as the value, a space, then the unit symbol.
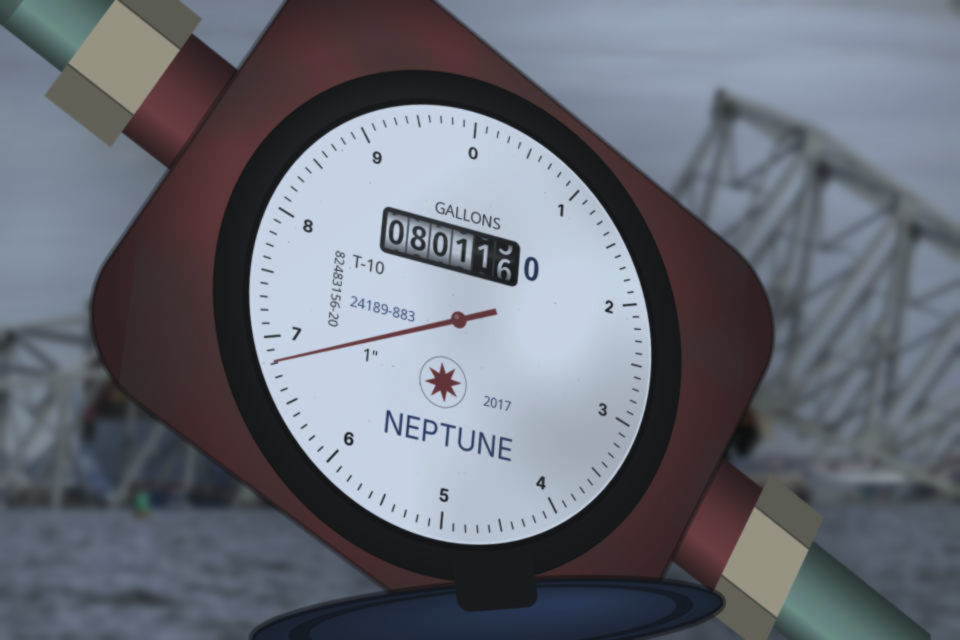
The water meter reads 801156.8 gal
